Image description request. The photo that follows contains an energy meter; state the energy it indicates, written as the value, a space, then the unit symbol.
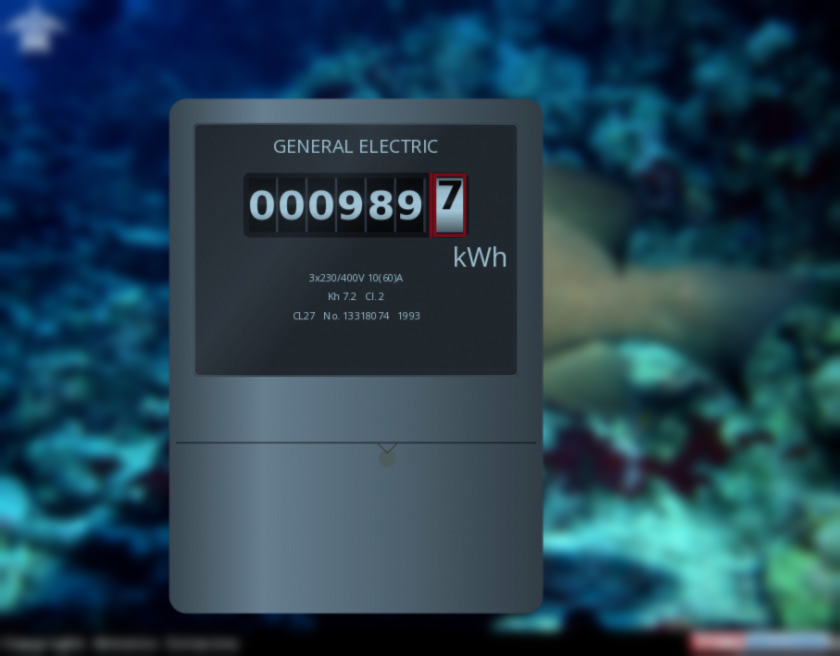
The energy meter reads 989.7 kWh
